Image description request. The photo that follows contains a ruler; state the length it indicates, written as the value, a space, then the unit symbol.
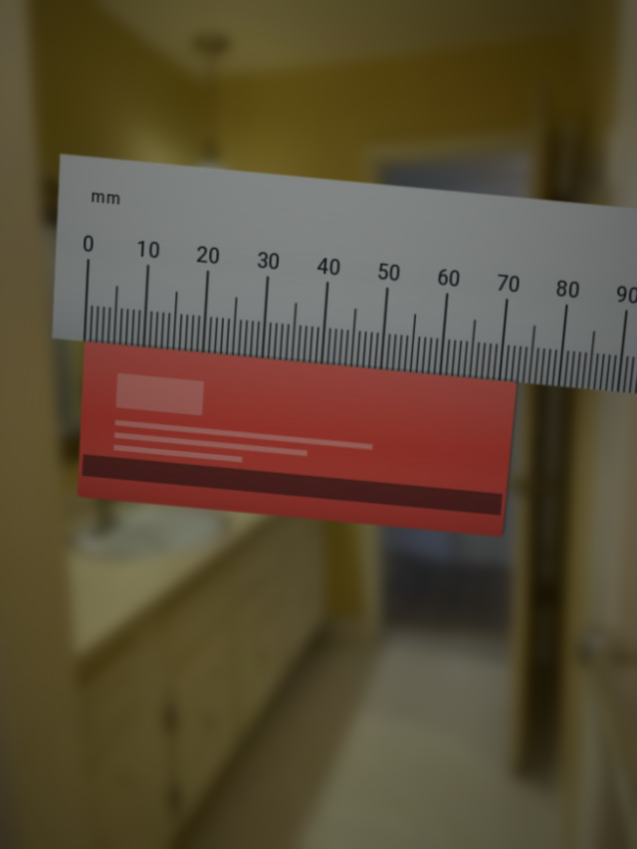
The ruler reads 73 mm
